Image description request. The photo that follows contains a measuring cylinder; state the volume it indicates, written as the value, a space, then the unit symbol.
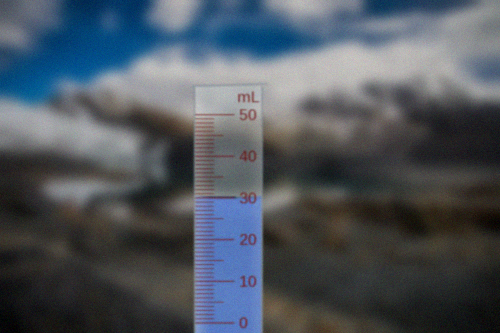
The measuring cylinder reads 30 mL
